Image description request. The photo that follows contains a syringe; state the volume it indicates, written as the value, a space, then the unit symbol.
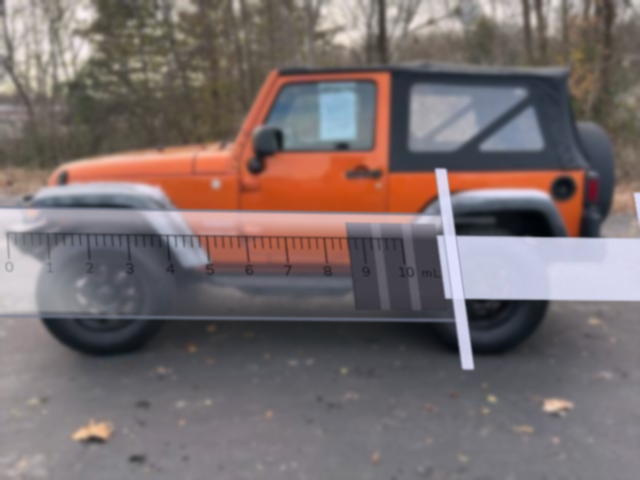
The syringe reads 8.6 mL
